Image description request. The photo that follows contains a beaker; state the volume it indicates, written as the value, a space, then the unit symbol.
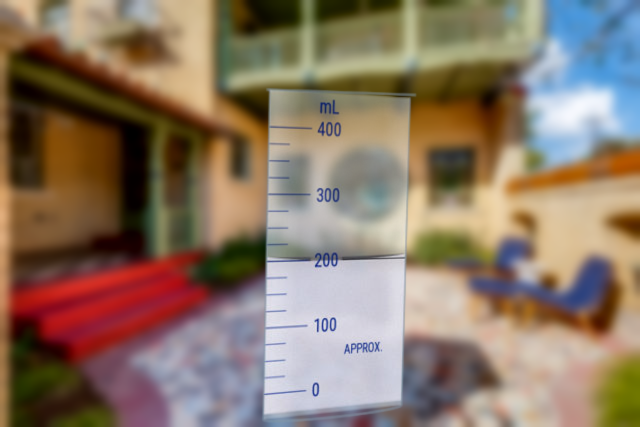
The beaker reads 200 mL
